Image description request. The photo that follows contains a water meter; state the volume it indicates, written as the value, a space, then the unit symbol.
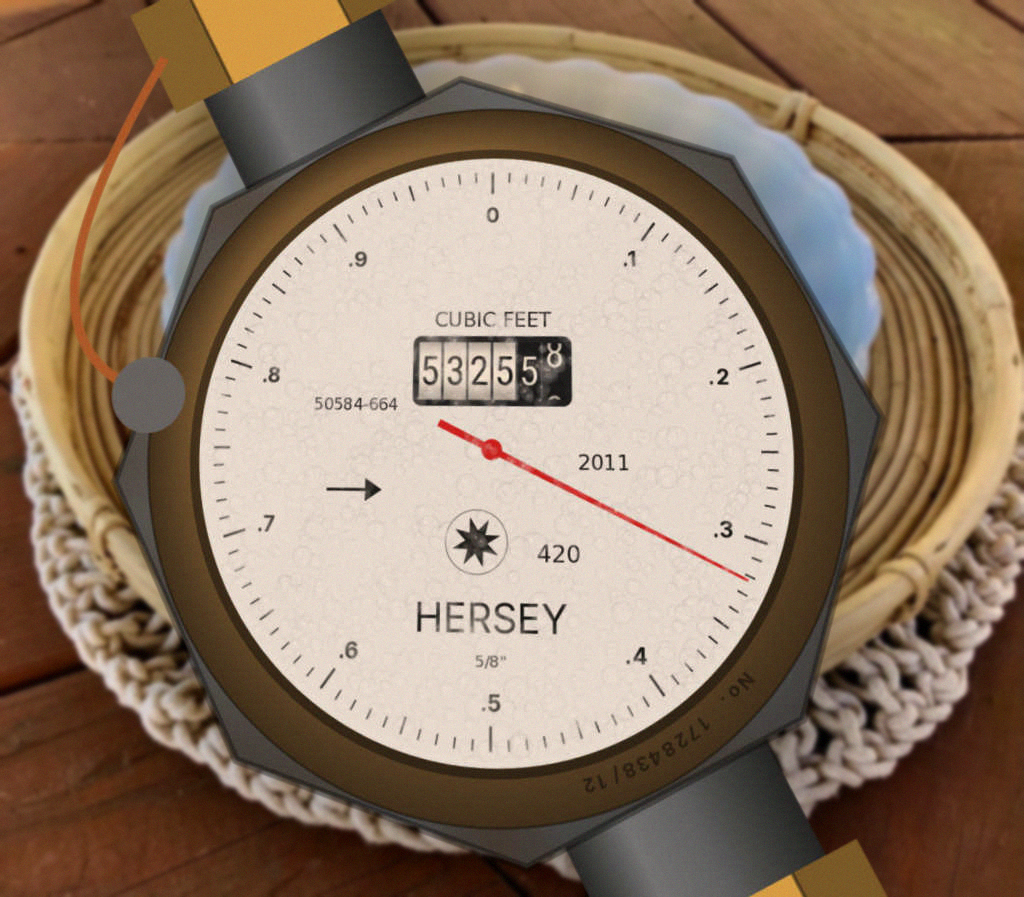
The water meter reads 532558.32 ft³
